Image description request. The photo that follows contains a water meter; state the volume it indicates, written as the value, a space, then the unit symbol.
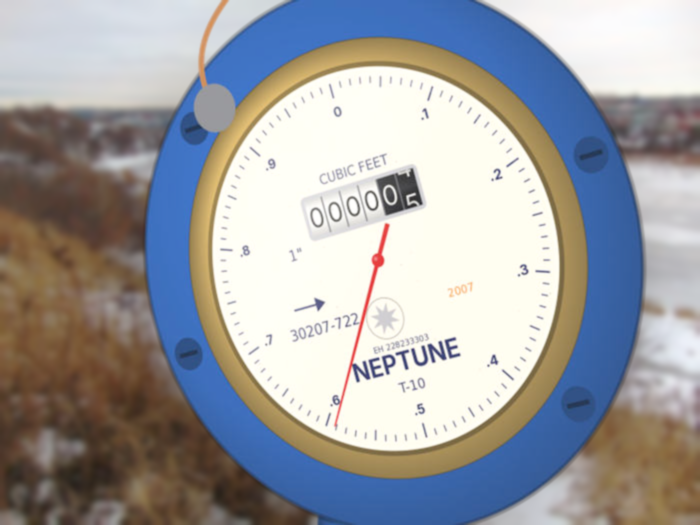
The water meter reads 4.59 ft³
